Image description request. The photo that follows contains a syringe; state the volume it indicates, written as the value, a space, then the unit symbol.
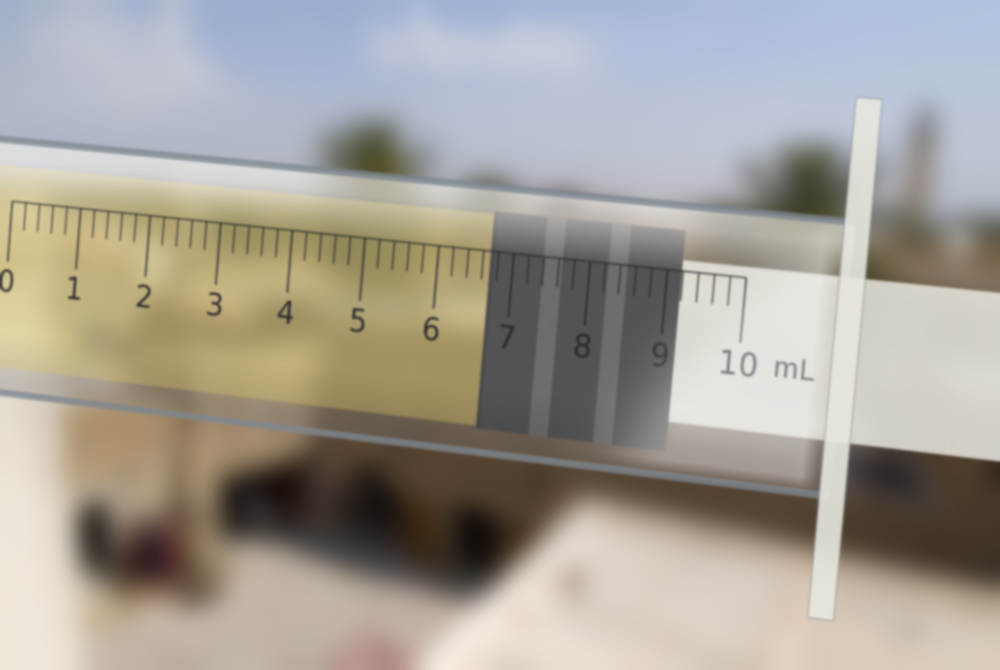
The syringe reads 6.7 mL
